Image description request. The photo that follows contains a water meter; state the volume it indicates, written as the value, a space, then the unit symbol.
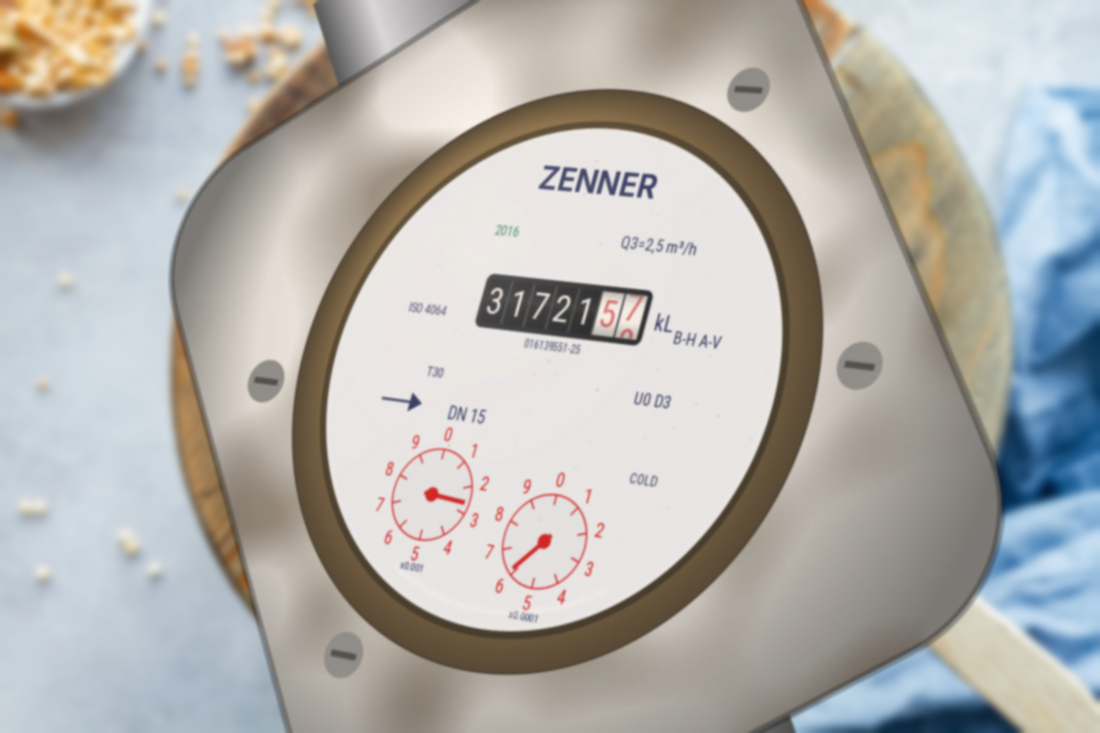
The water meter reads 31721.5726 kL
